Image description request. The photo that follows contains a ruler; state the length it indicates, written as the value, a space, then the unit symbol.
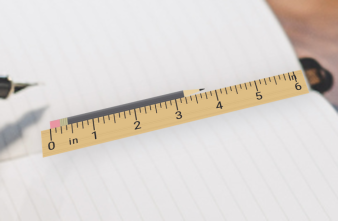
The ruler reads 3.75 in
